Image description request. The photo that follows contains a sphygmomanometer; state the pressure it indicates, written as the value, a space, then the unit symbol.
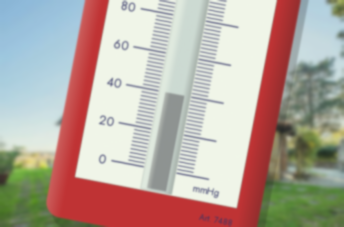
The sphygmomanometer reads 40 mmHg
